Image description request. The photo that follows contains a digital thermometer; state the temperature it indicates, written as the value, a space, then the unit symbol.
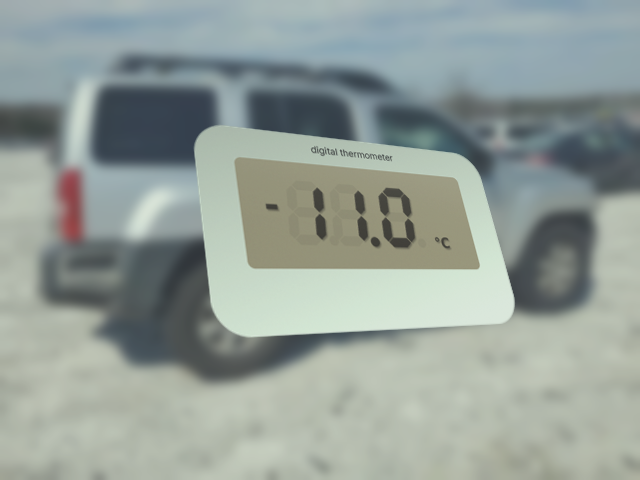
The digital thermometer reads -11.0 °C
